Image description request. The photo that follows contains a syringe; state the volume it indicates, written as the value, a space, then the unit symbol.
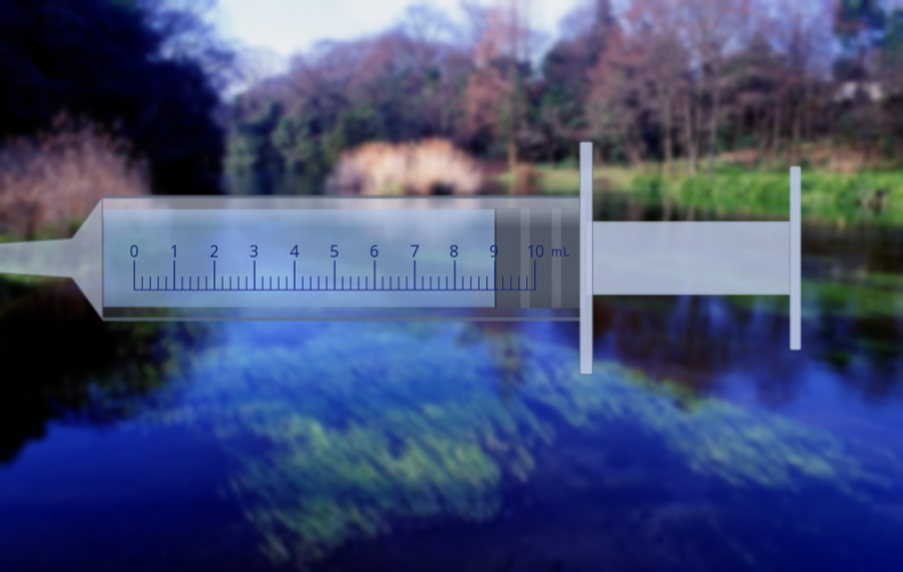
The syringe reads 9 mL
